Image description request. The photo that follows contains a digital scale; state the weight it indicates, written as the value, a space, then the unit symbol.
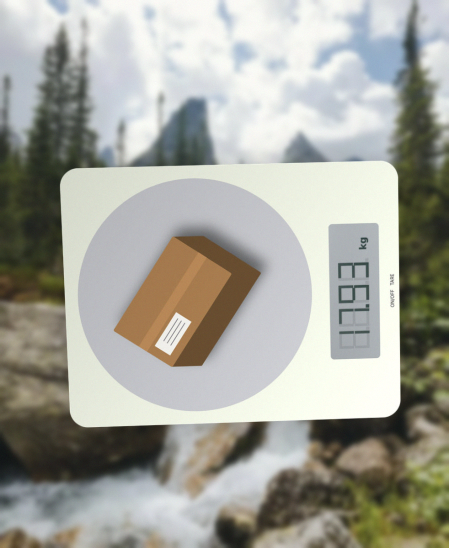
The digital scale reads 17.93 kg
